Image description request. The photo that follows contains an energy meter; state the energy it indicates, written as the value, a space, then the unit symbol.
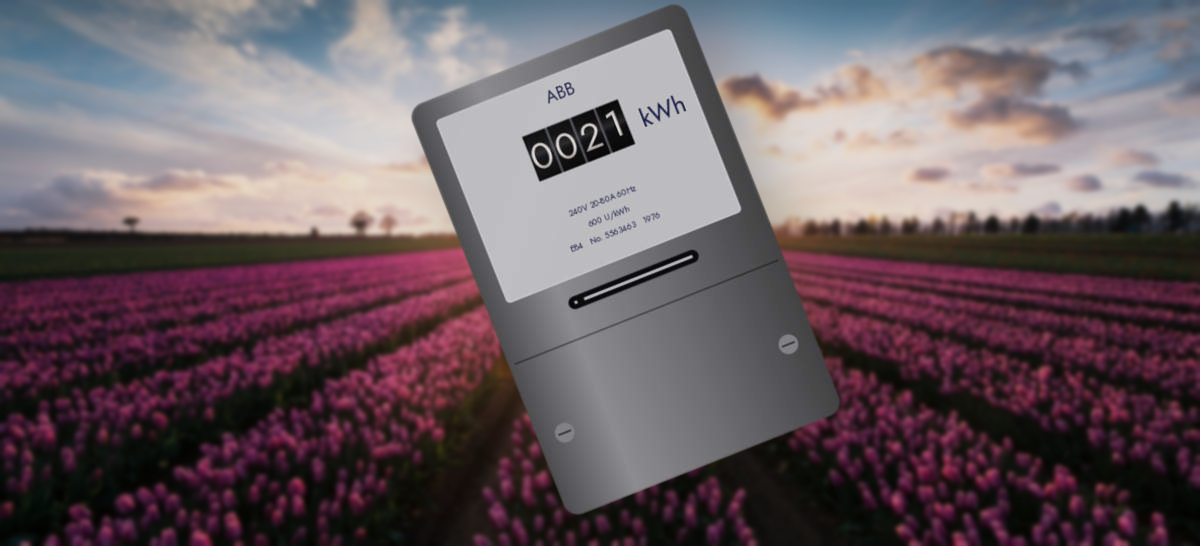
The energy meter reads 21 kWh
